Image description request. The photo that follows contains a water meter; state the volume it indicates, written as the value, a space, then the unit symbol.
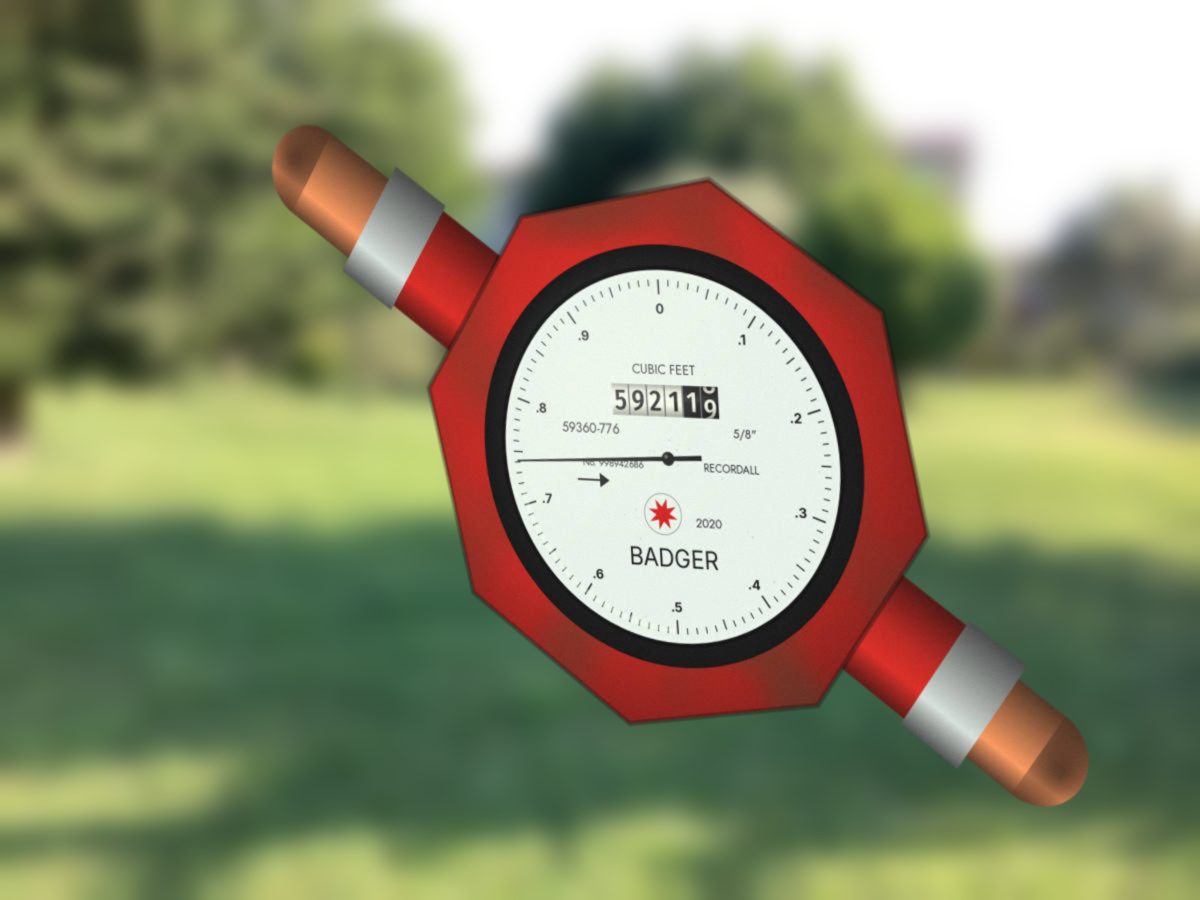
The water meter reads 592118.74 ft³
